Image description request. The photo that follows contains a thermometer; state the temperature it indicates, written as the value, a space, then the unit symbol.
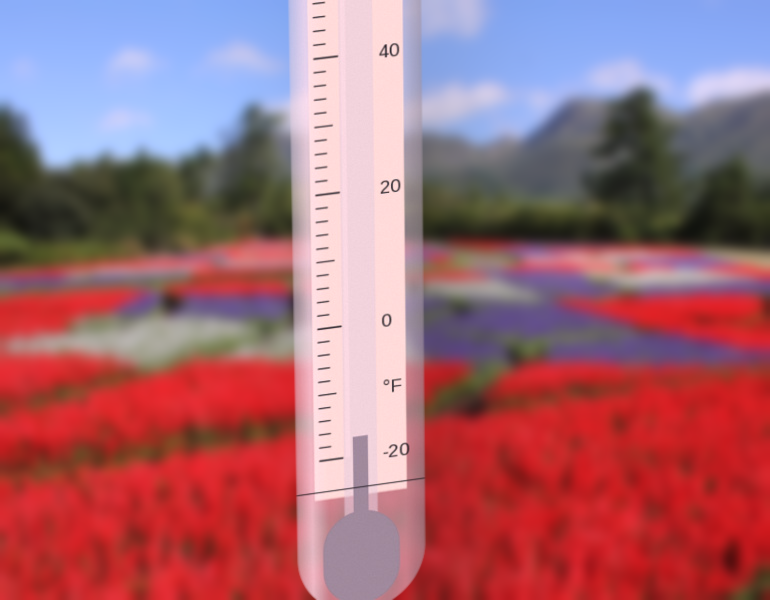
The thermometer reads -17 °F
